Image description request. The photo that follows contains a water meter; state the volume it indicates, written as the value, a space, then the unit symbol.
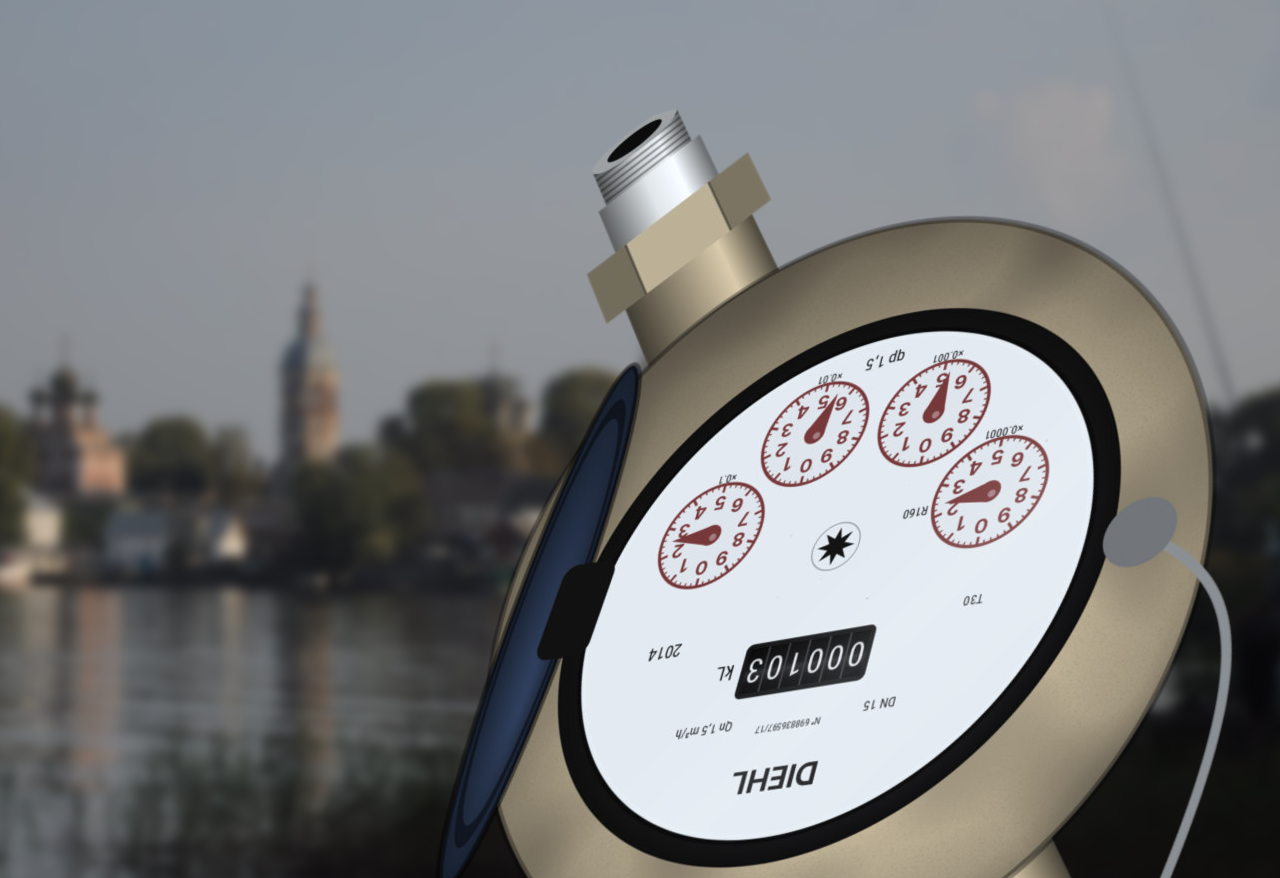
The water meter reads 103.2552 kL
